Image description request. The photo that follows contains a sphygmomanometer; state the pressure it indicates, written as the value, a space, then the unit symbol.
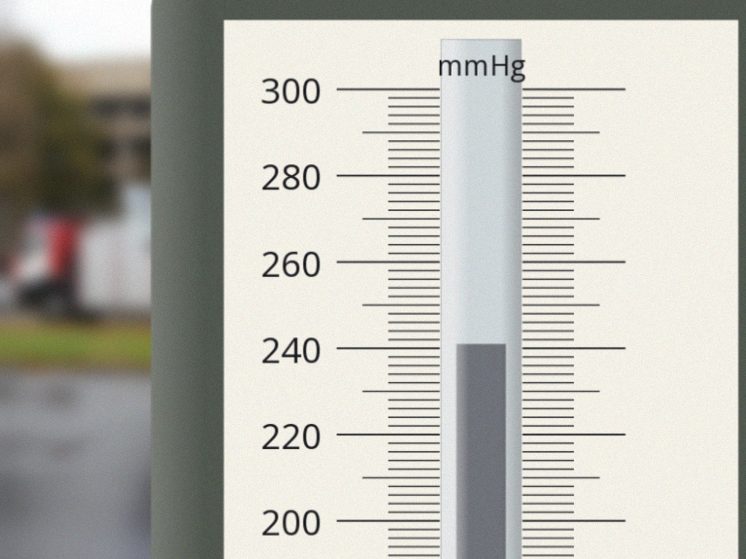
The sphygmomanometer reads 241 mmHg
